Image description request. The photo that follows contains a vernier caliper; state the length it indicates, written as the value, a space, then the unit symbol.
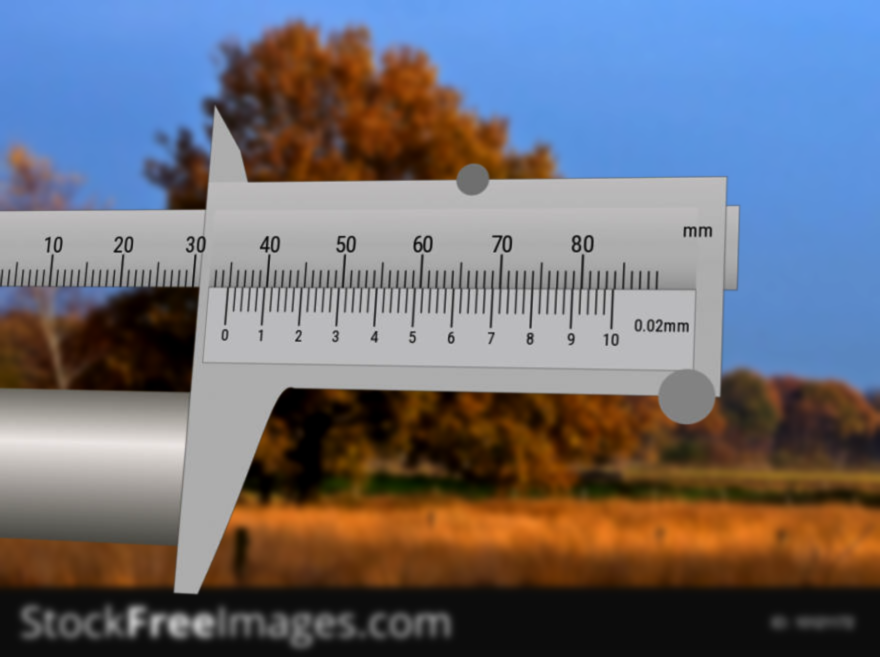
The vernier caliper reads 34.8 mm
